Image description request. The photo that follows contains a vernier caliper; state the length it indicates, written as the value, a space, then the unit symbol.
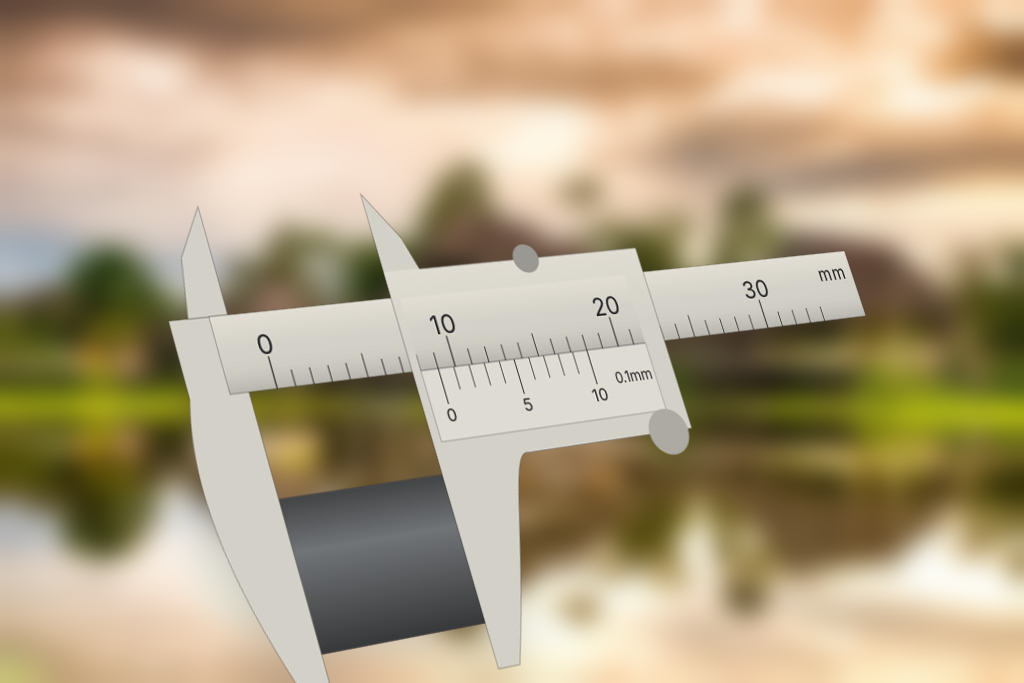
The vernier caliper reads 9.0 mm
